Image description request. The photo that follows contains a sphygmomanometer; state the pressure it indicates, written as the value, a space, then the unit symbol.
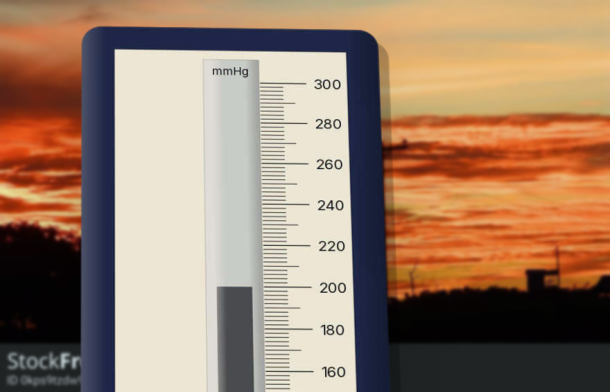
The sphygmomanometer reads 200 mmHg
